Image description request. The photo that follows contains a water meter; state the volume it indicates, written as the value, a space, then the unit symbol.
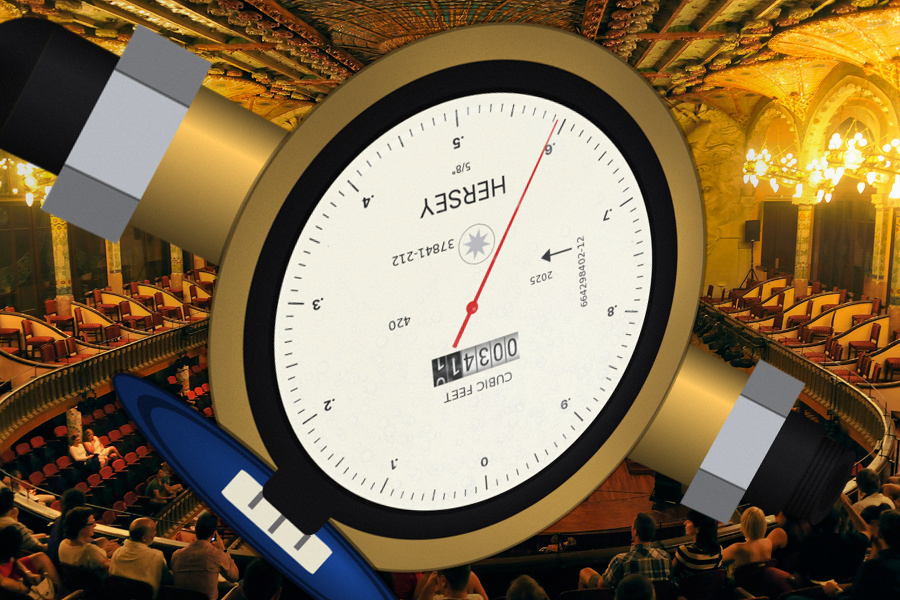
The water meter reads 3410.59 ft³
